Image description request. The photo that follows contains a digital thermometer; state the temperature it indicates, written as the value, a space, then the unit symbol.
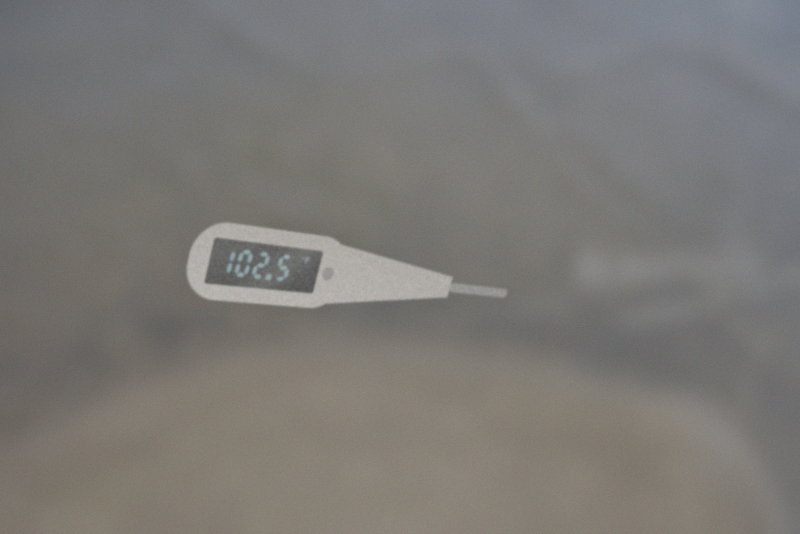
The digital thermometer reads 102.5 °F
